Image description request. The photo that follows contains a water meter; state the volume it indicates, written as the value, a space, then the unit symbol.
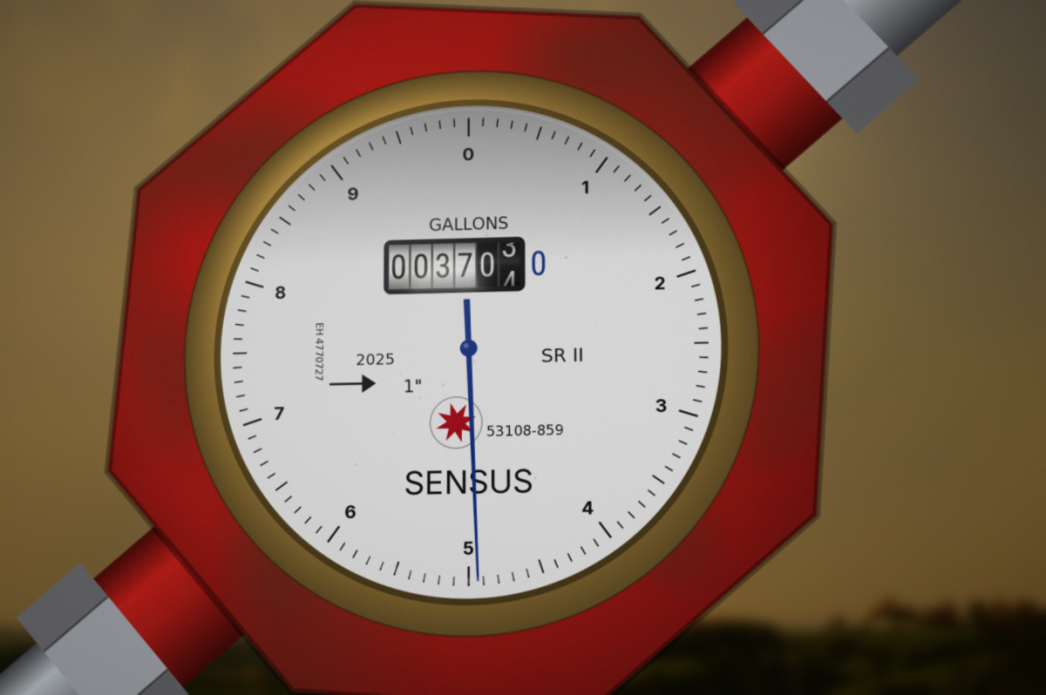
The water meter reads 37034.9 gal
